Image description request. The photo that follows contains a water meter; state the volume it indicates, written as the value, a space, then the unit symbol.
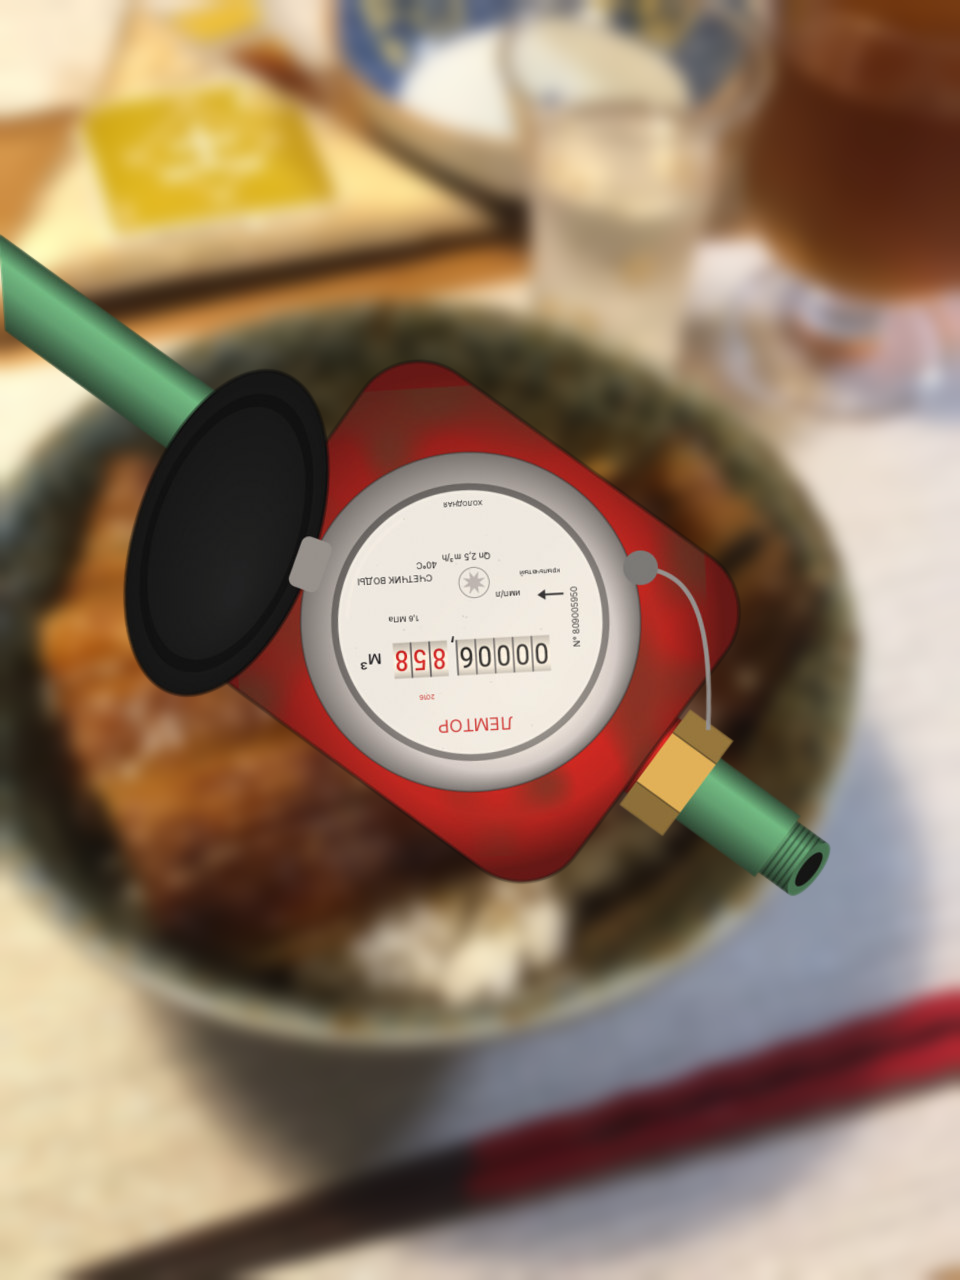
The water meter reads 6.858 m³
